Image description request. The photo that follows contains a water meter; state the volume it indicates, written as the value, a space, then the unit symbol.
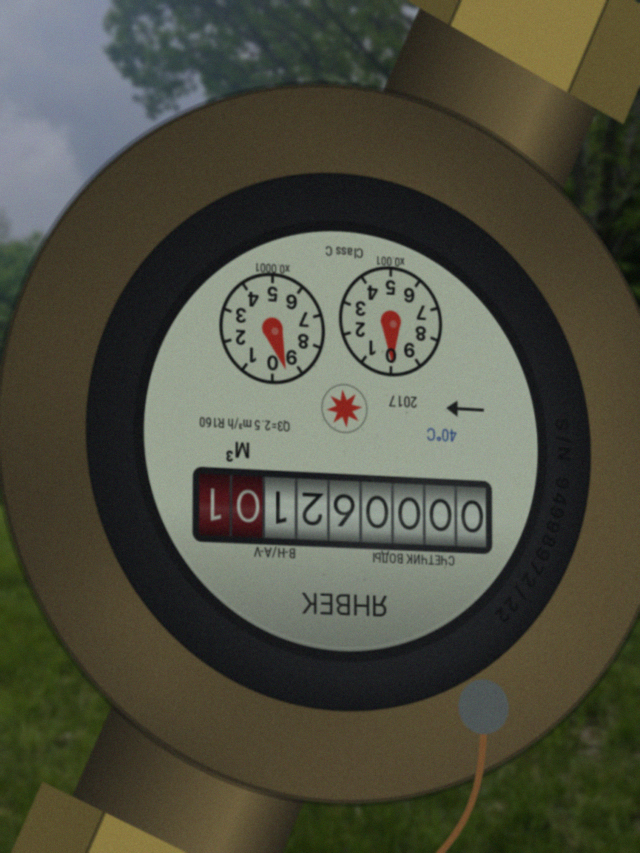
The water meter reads 621.0099 m³
